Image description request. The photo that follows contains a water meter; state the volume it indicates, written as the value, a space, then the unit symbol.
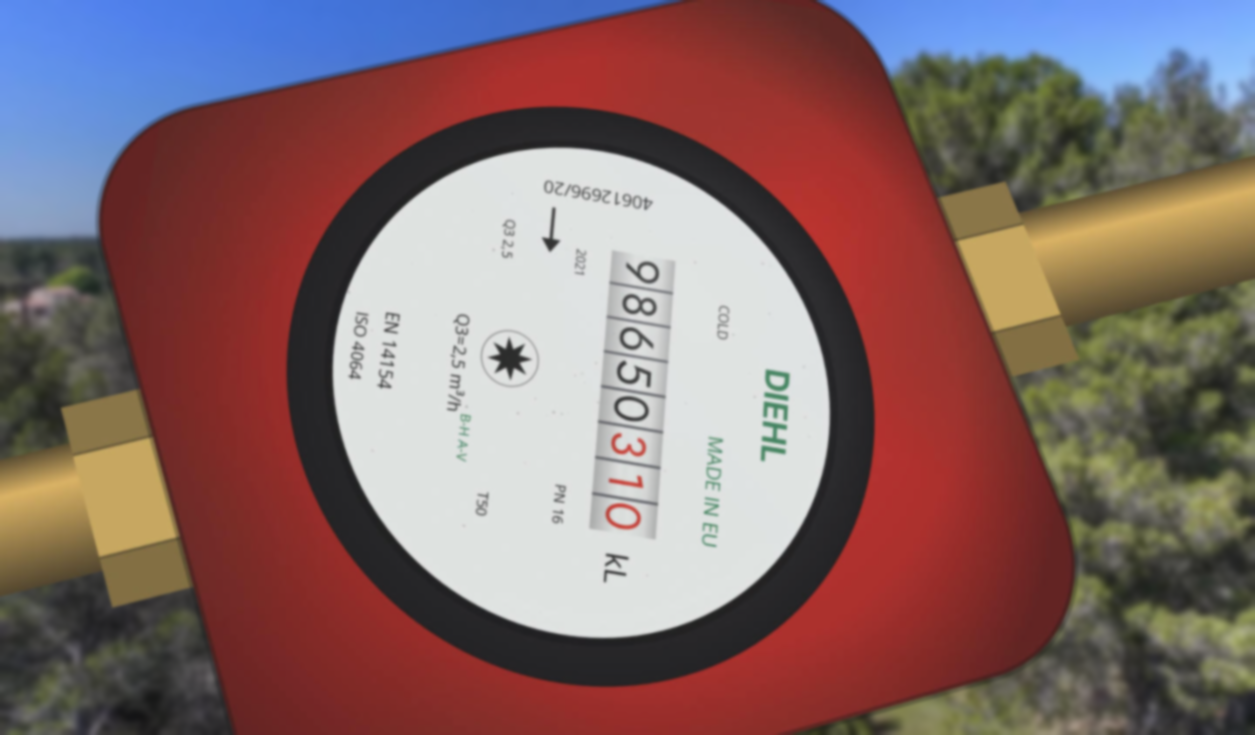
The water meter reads 98650.310 kL
